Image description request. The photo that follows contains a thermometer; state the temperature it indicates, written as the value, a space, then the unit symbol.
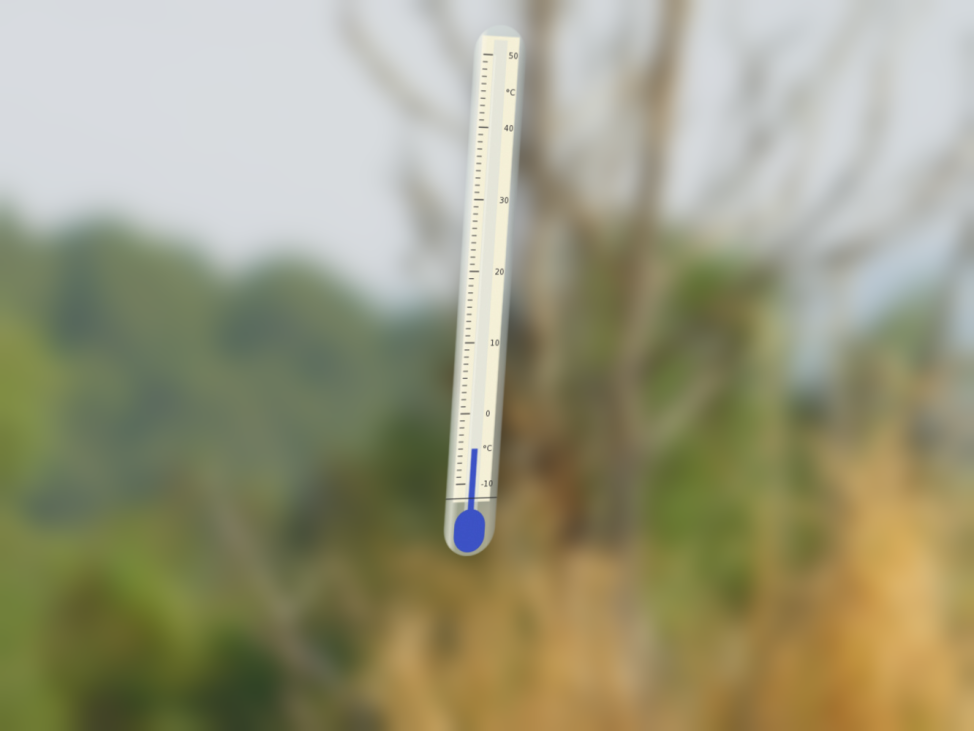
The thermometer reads -5 °C
